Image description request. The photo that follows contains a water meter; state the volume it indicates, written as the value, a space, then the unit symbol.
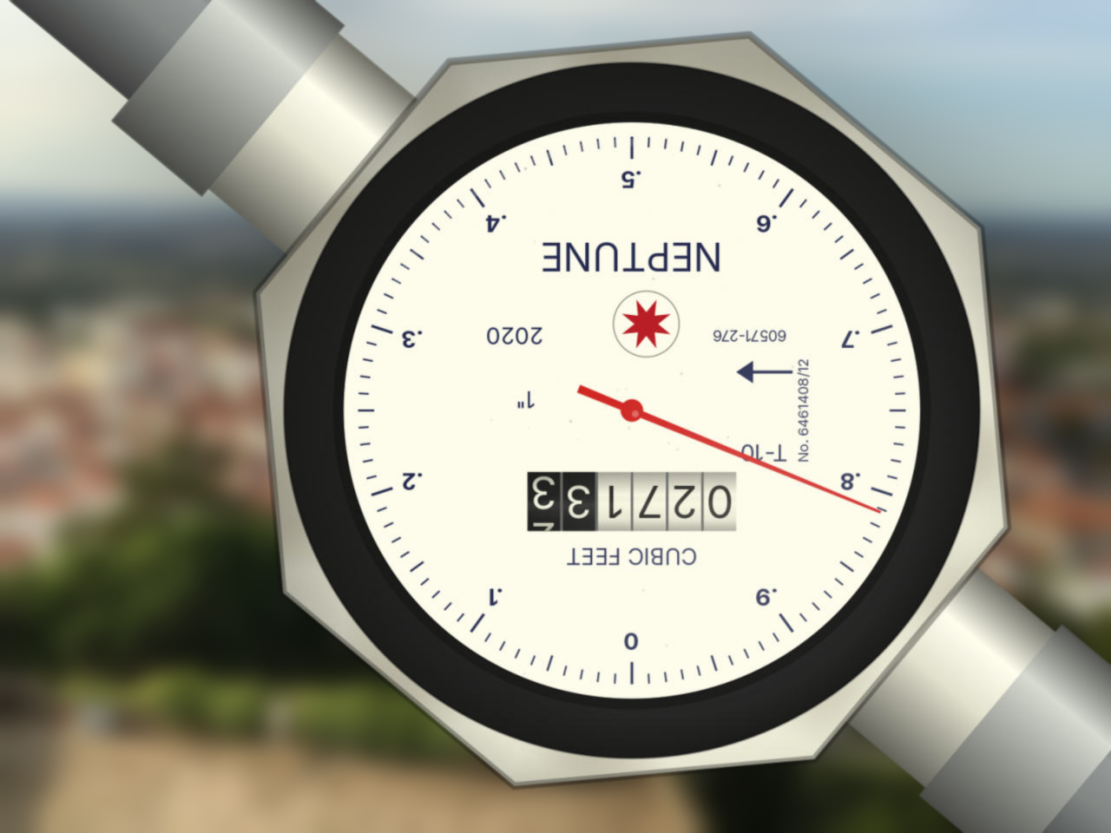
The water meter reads 27132.81 ft³
